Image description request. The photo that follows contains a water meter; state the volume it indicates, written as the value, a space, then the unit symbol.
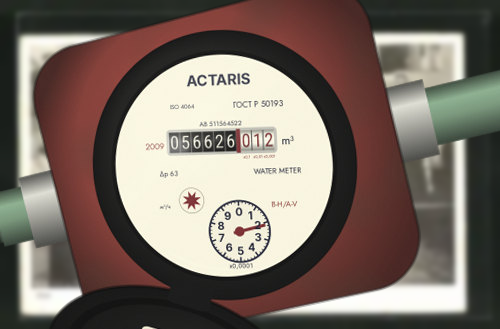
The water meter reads 56626.0122 m³
